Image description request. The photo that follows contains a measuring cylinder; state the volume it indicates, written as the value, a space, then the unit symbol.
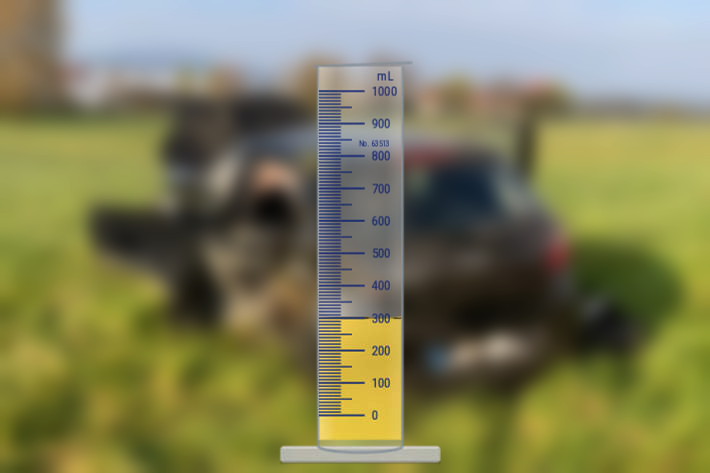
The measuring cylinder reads 300 mL
